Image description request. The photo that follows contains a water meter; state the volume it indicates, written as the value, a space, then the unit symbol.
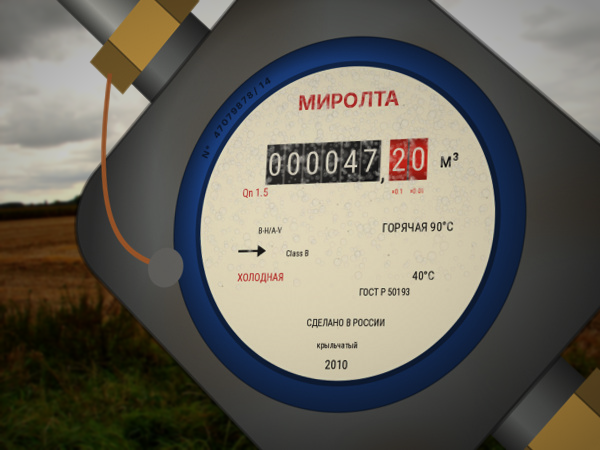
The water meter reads 47.20 m³
